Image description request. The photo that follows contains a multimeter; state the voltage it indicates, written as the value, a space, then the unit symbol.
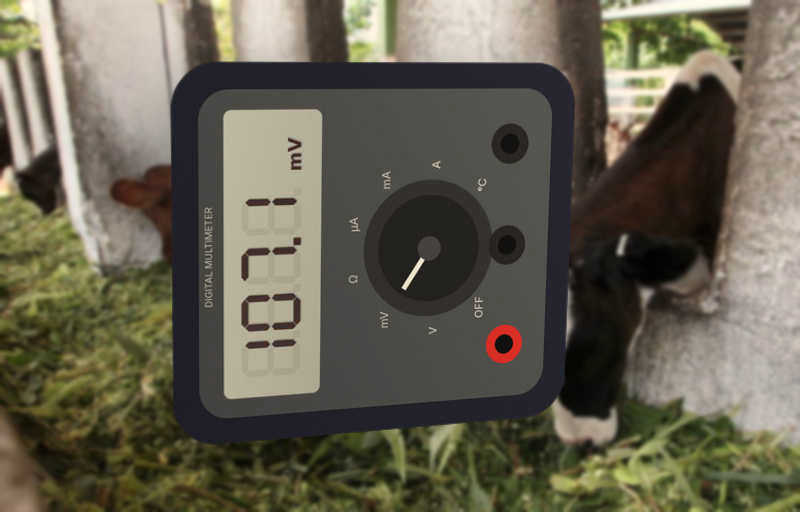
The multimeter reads 107.1 mV
